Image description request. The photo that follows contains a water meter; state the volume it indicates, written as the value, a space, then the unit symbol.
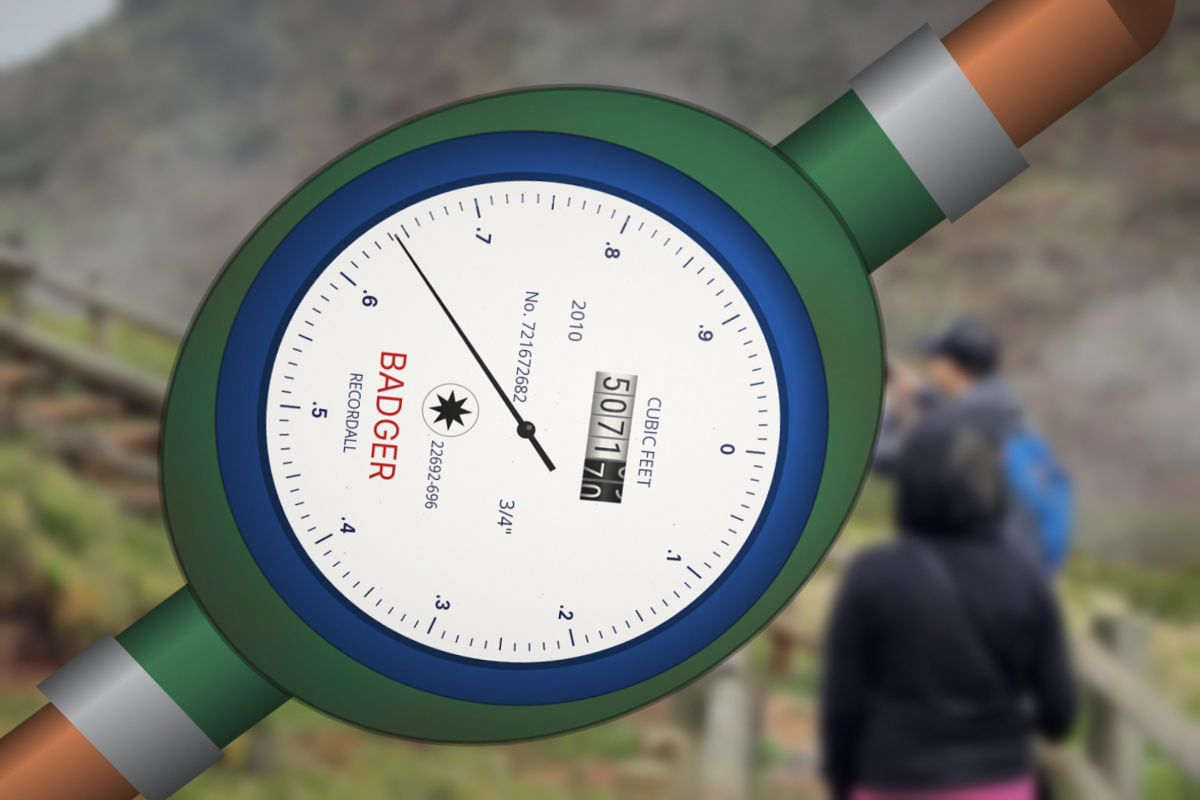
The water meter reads 507169.64 ft³
